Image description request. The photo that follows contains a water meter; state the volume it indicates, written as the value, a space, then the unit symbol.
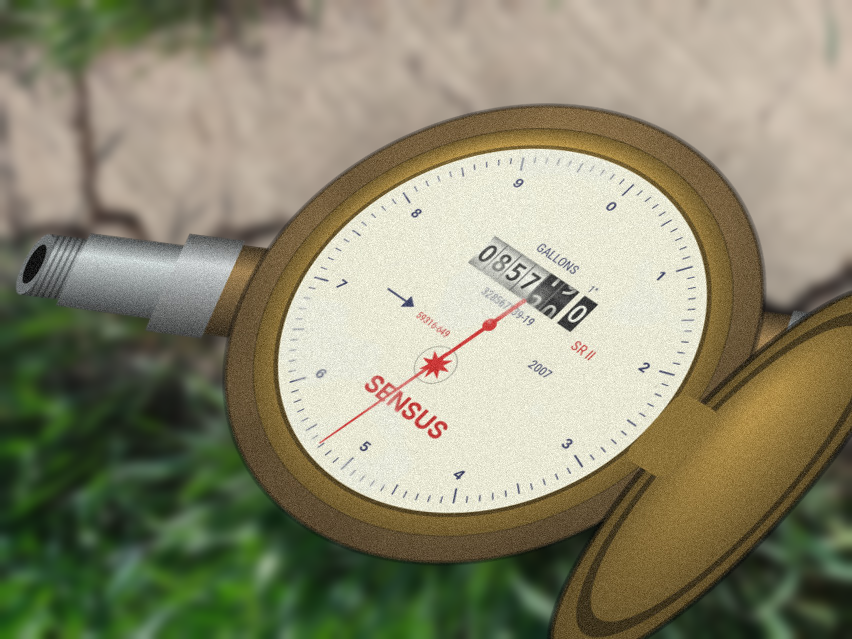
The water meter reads 857195.3 gal
